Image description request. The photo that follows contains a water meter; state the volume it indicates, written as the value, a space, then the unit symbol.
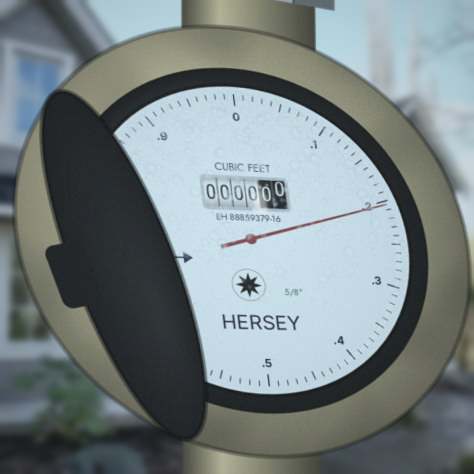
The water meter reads 0.20 ft³
